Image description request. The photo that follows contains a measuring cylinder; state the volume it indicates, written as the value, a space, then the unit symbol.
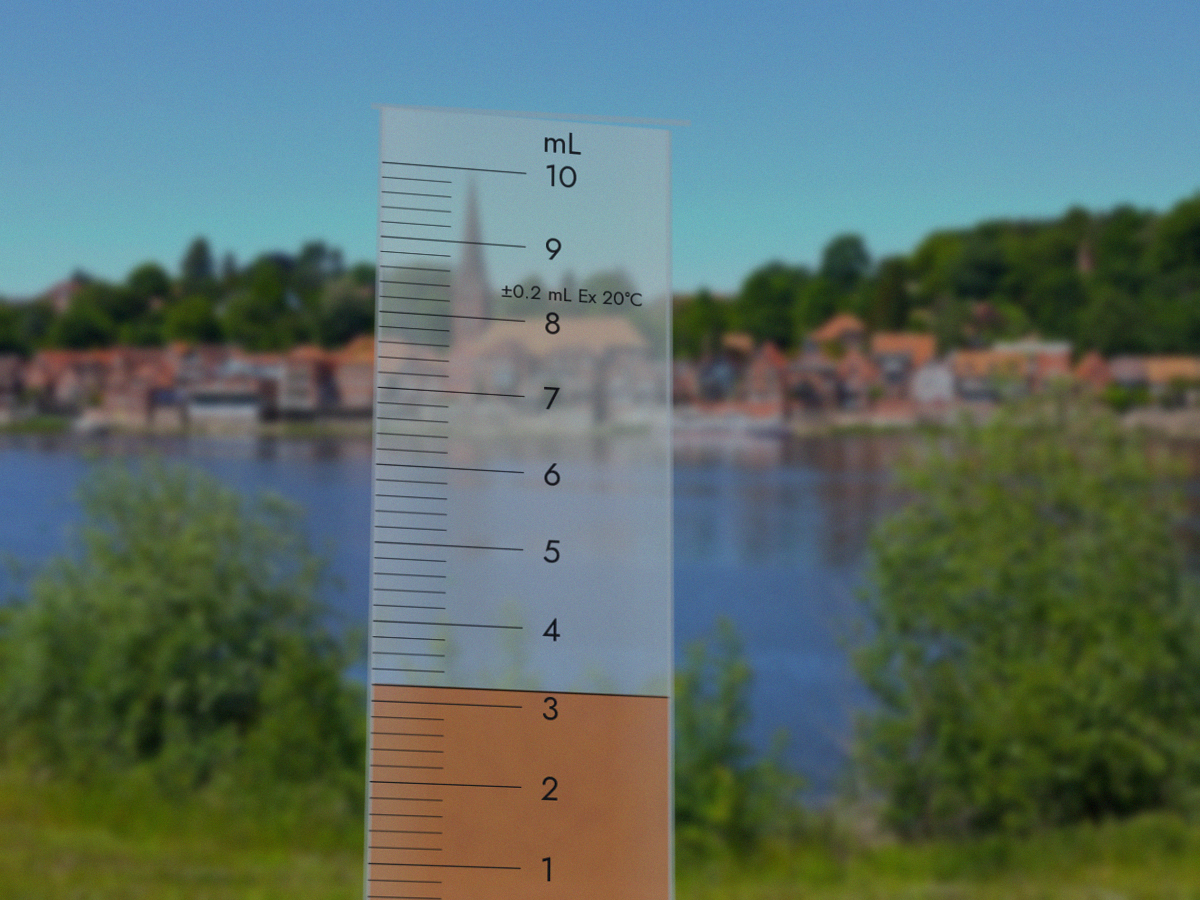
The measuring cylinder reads 3.2 mL
